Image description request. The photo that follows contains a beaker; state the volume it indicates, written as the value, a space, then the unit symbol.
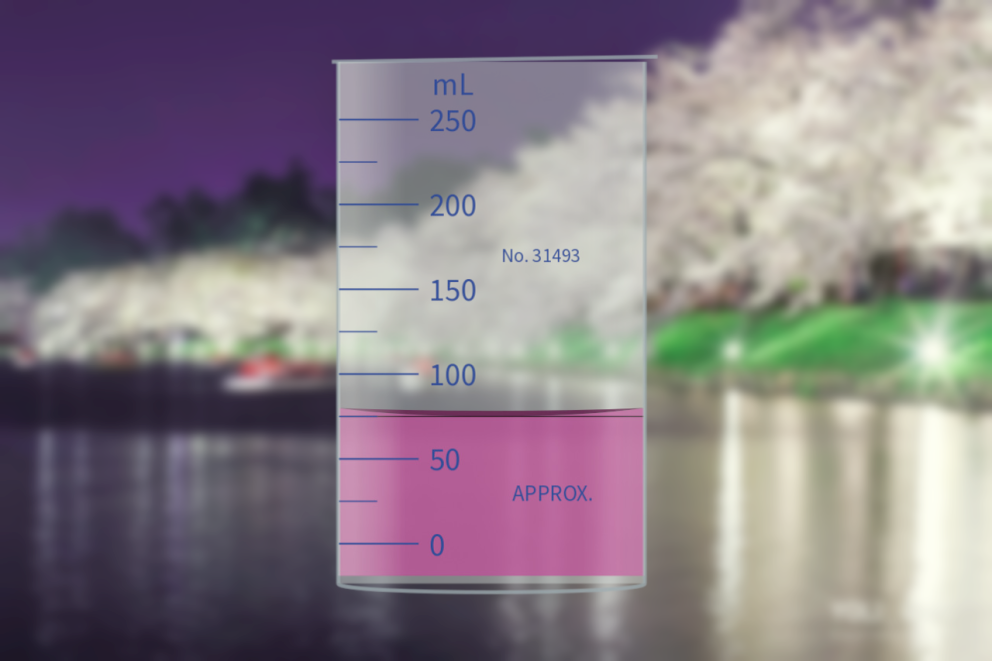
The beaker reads 75 mL
